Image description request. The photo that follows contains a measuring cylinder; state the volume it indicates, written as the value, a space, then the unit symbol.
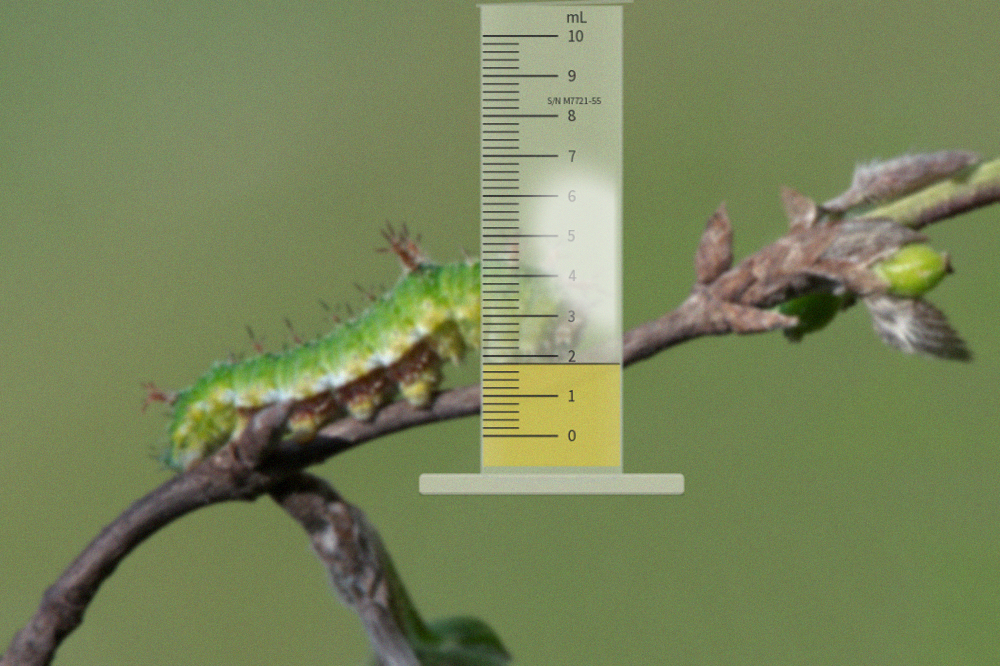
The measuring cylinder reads 1.8 mL
